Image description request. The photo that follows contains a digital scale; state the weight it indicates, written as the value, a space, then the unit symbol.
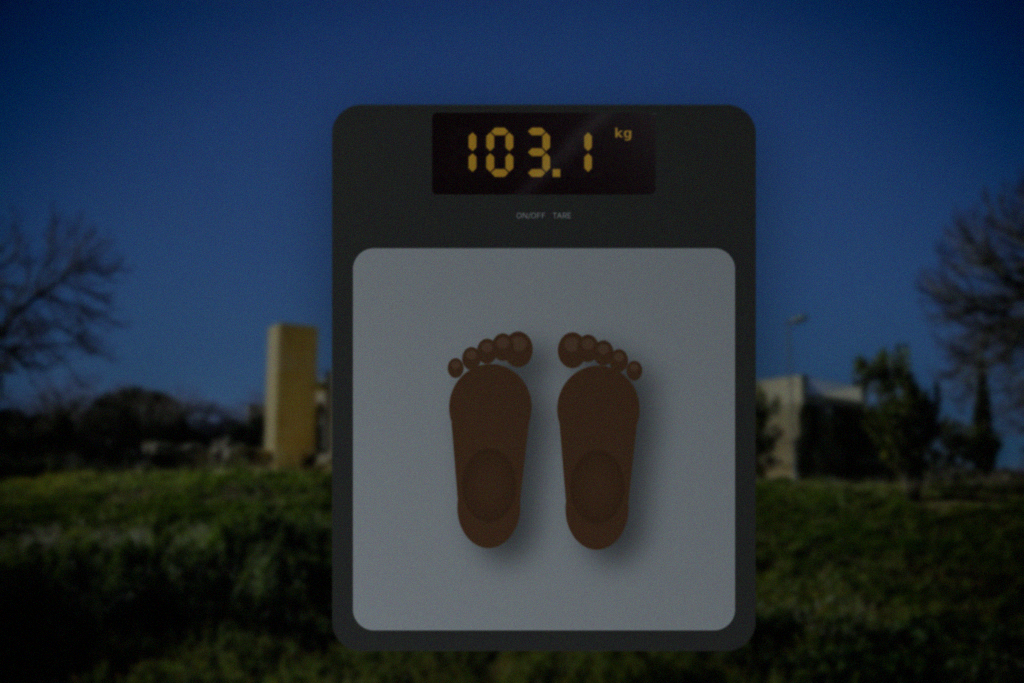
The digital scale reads 103.1 kg
